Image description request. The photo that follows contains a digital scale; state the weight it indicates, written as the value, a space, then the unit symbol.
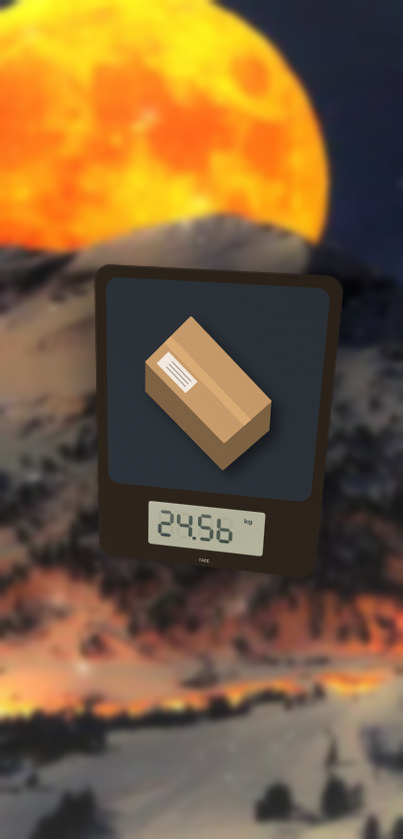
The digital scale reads 24.56 kg
